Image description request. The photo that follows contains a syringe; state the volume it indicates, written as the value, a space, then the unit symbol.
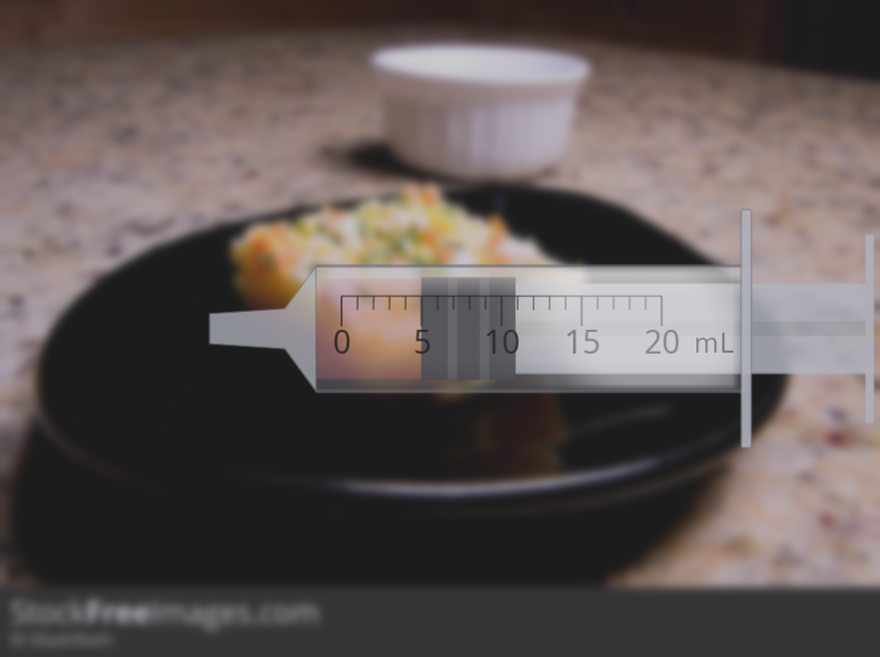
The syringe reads 5 mL
